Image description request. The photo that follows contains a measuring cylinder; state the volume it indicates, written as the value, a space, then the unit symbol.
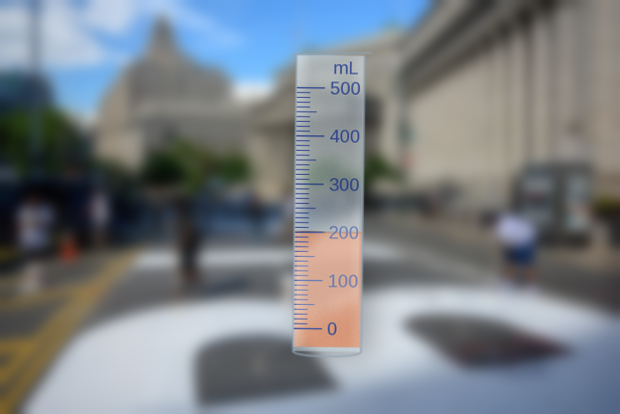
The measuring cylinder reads 200 mL
